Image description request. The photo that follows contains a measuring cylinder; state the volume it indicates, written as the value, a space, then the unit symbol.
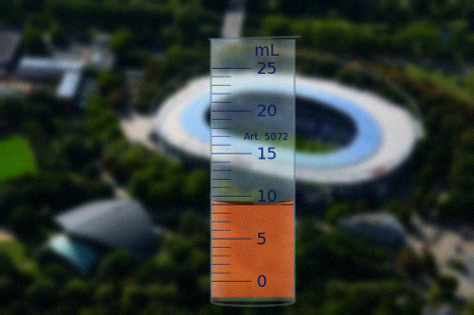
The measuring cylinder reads 9 mL
